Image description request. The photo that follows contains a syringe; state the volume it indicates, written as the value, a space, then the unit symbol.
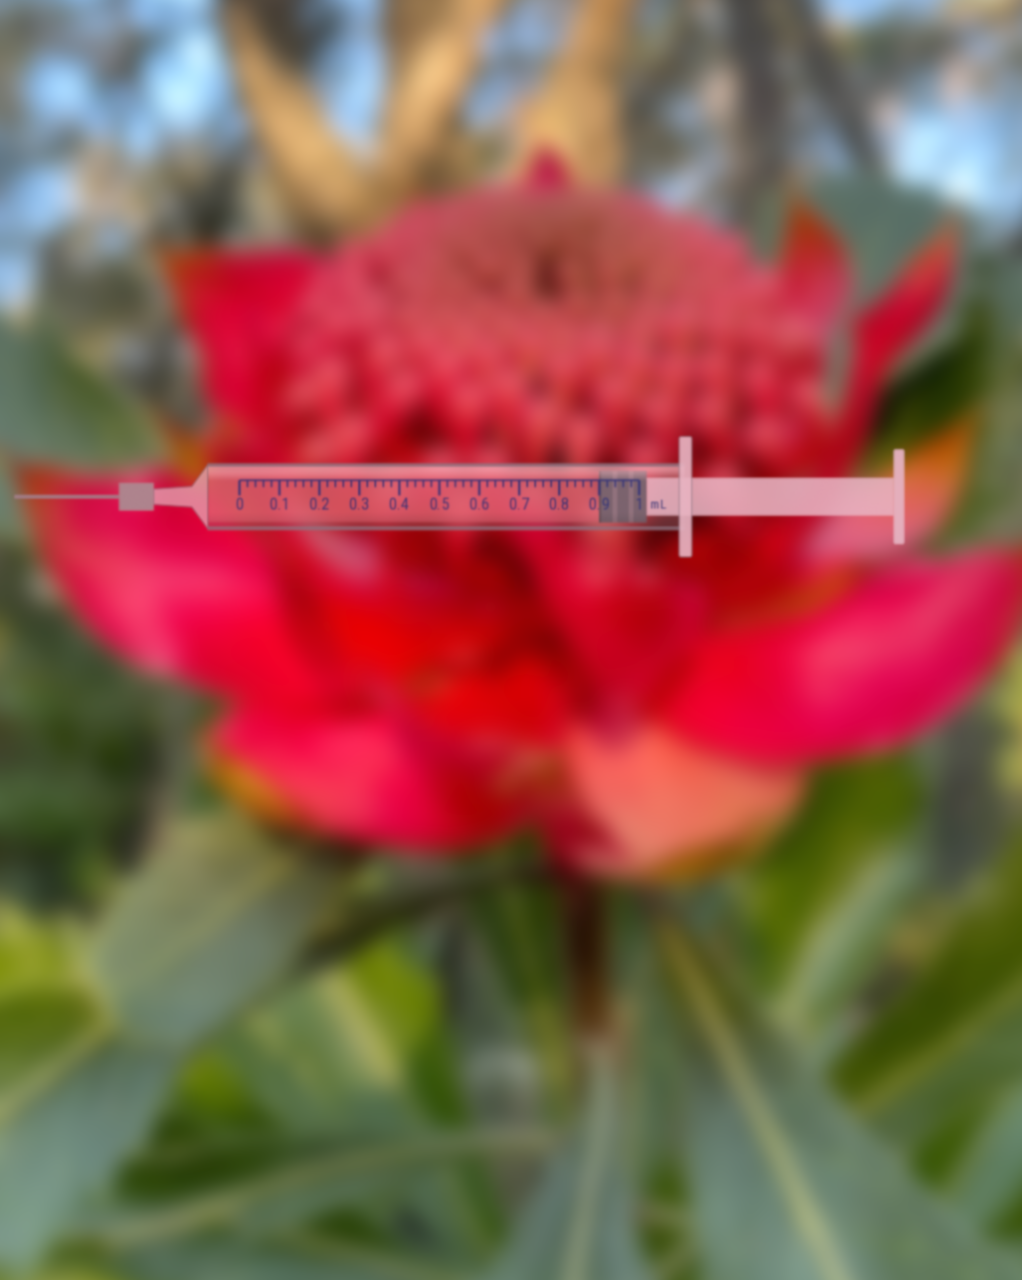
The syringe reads 0.9 mL
